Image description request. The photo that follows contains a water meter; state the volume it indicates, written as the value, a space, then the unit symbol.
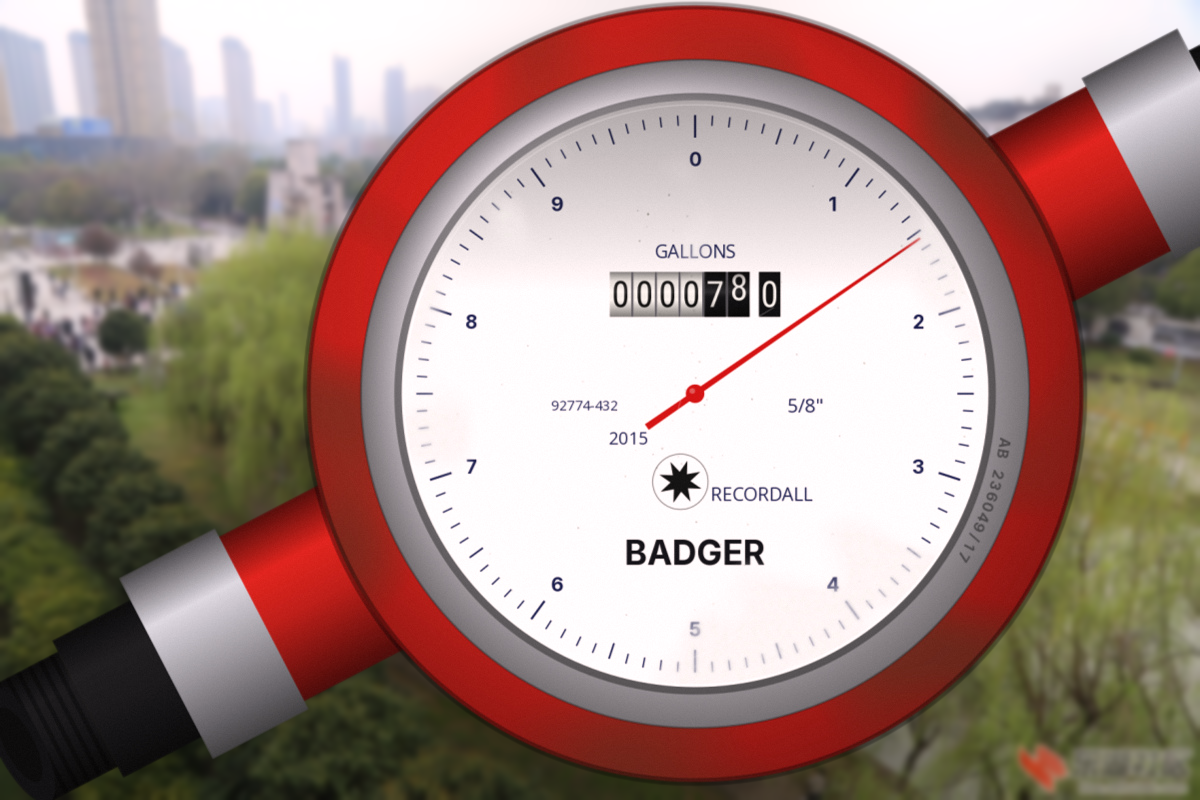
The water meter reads 781.5 gal
